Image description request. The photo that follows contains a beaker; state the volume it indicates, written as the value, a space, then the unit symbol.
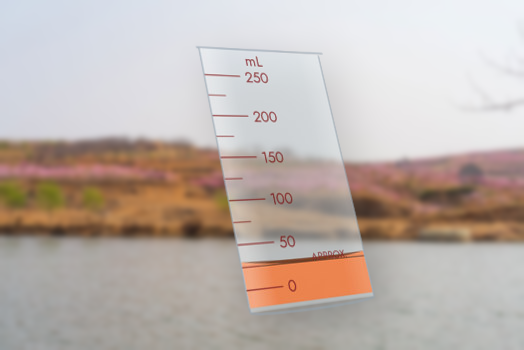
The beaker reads 25 mL
